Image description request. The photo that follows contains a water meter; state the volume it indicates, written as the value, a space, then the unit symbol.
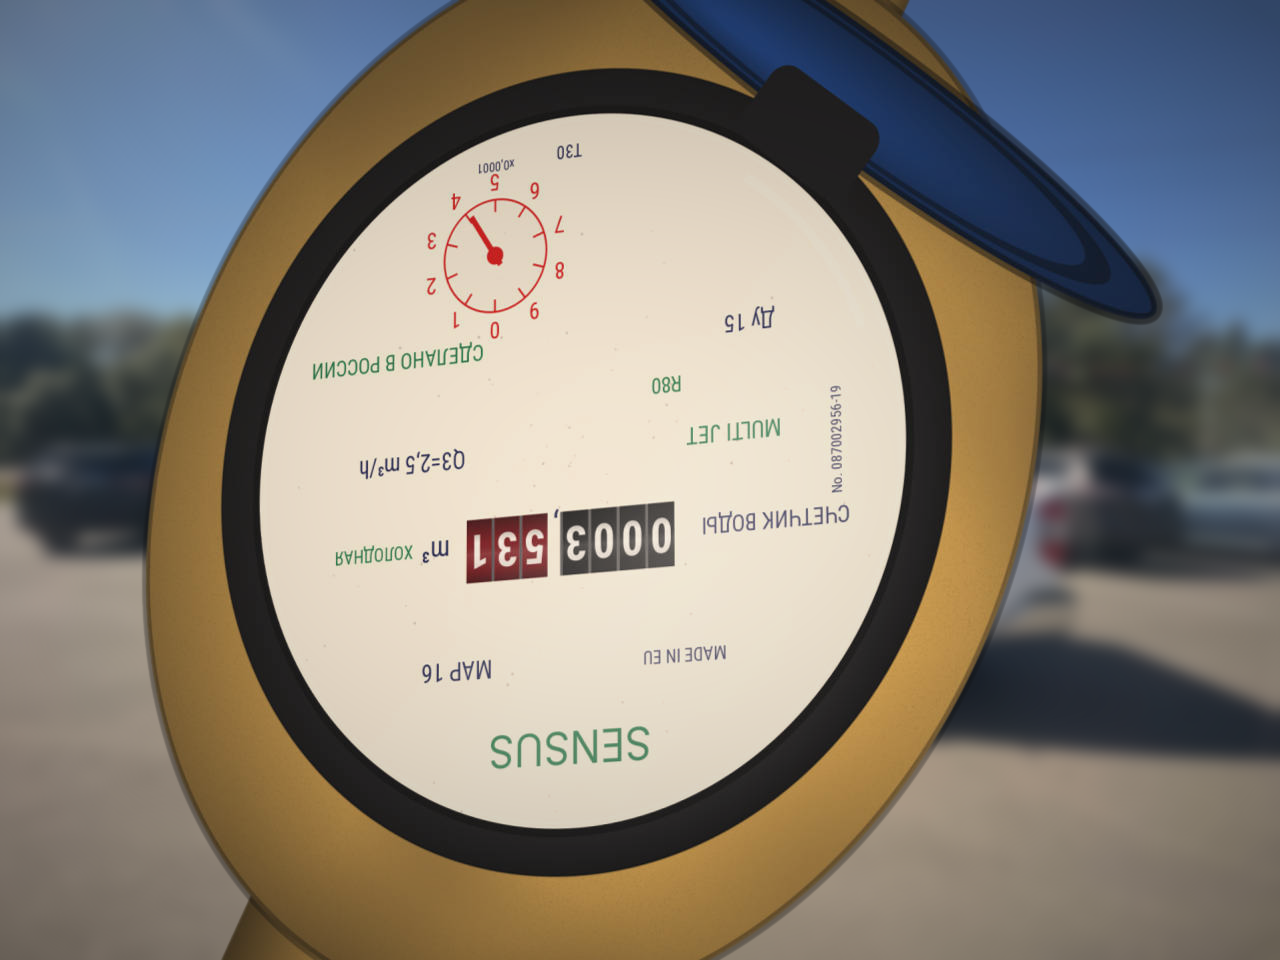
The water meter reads 3.5314 m³
